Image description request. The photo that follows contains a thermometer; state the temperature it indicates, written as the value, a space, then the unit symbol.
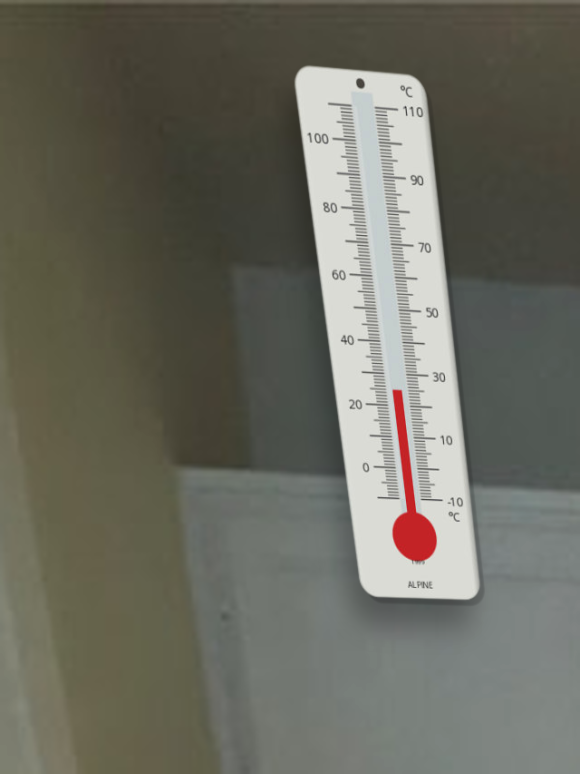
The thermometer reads 25 °C
